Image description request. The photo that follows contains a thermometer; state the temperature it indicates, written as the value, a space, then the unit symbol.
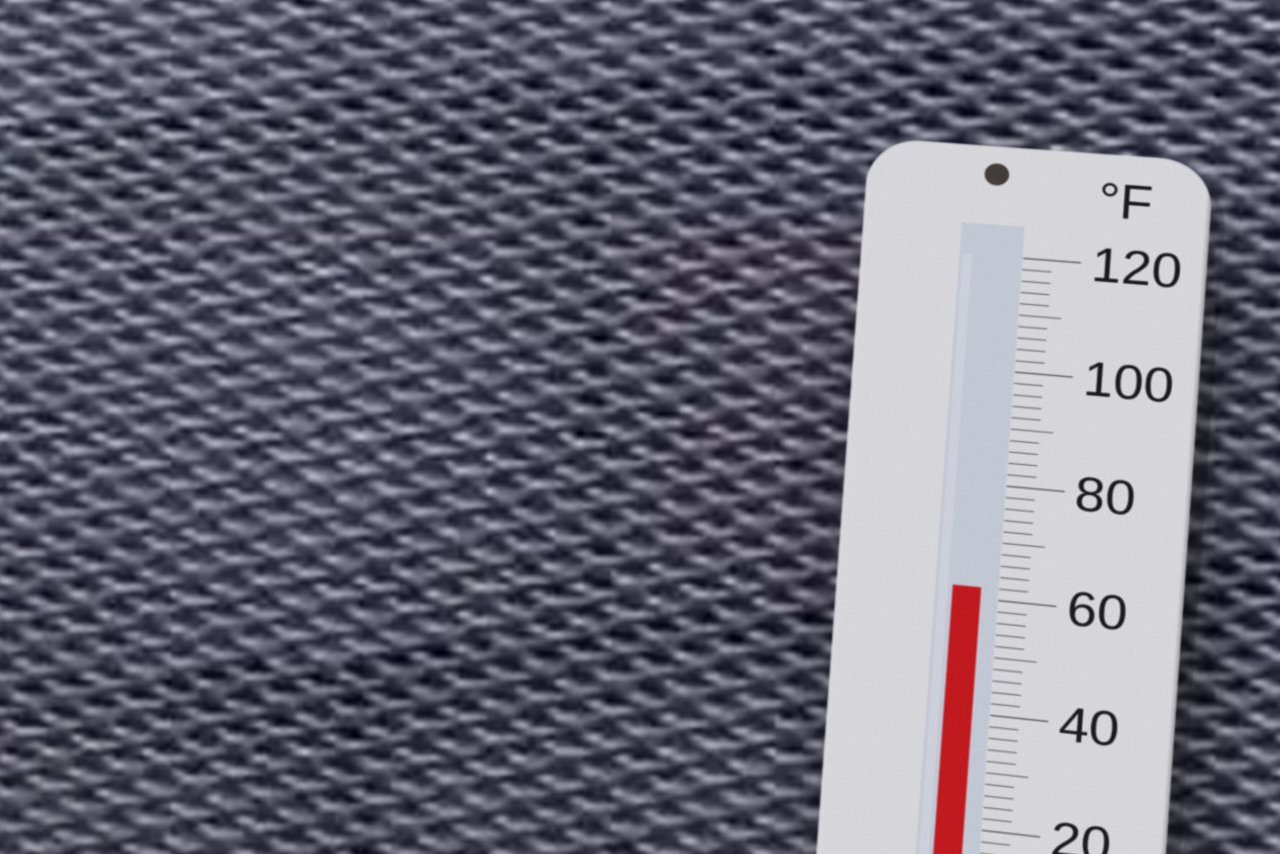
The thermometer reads 62 °F
